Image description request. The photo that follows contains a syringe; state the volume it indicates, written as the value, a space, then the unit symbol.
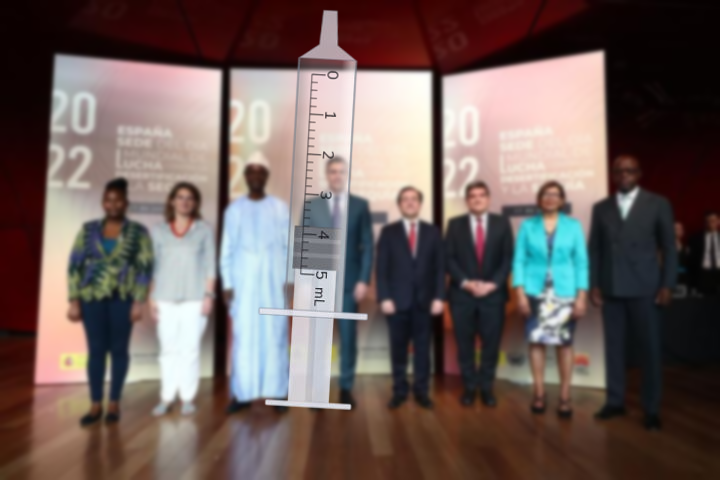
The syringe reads 3.8 mL
